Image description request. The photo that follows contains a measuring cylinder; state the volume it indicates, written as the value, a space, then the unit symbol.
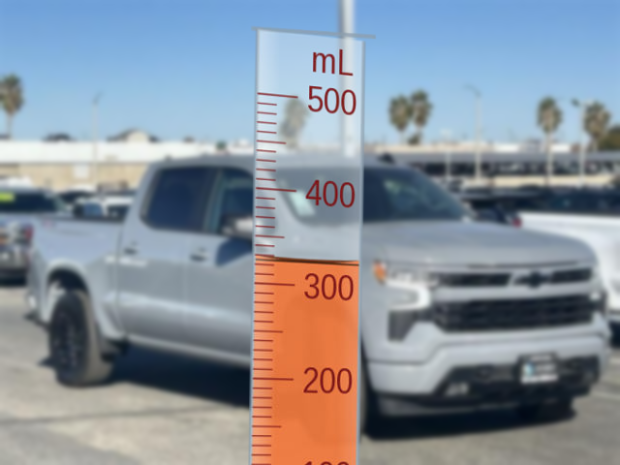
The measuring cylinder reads 325 mL
